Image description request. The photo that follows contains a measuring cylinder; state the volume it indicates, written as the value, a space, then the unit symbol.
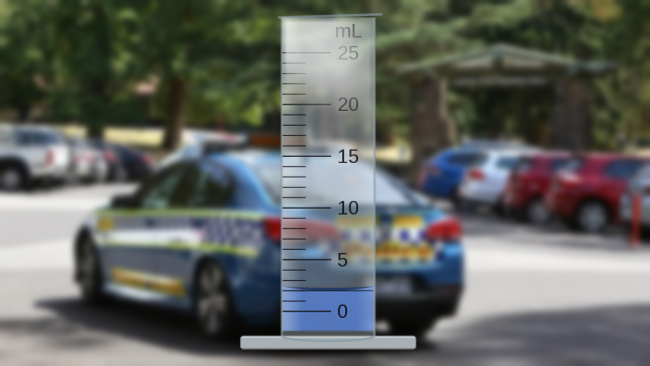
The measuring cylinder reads 2 mL
